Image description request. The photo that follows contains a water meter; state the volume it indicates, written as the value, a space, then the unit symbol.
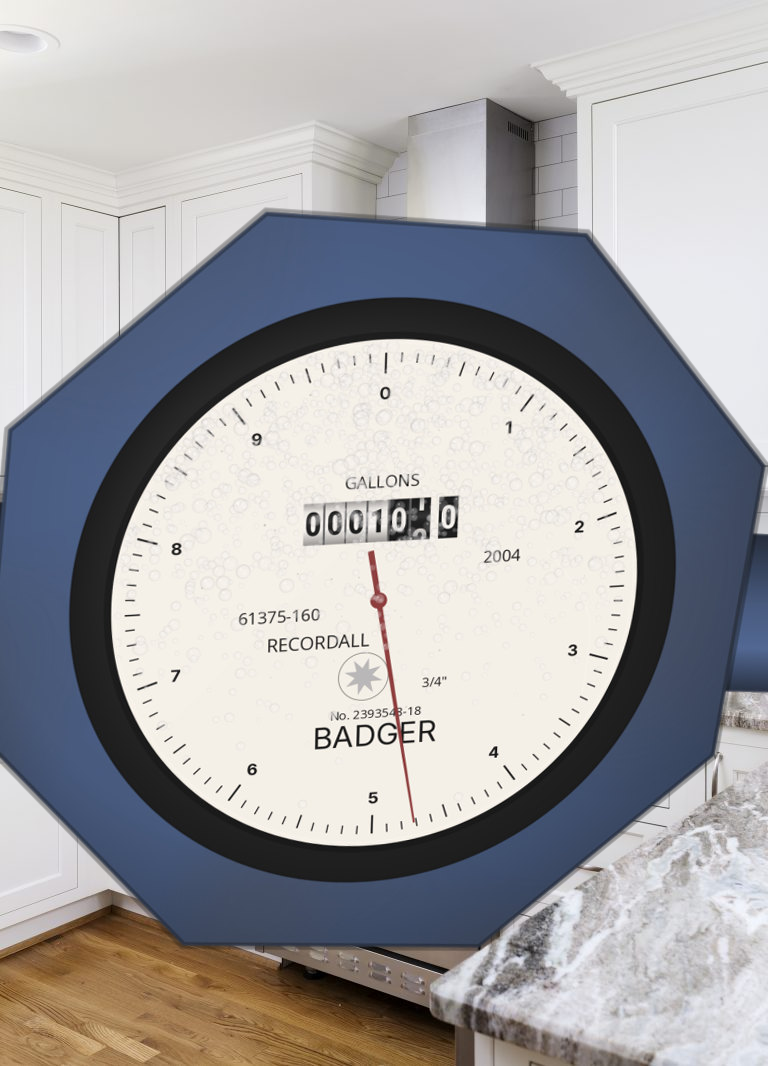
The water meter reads 1014.7 gal
